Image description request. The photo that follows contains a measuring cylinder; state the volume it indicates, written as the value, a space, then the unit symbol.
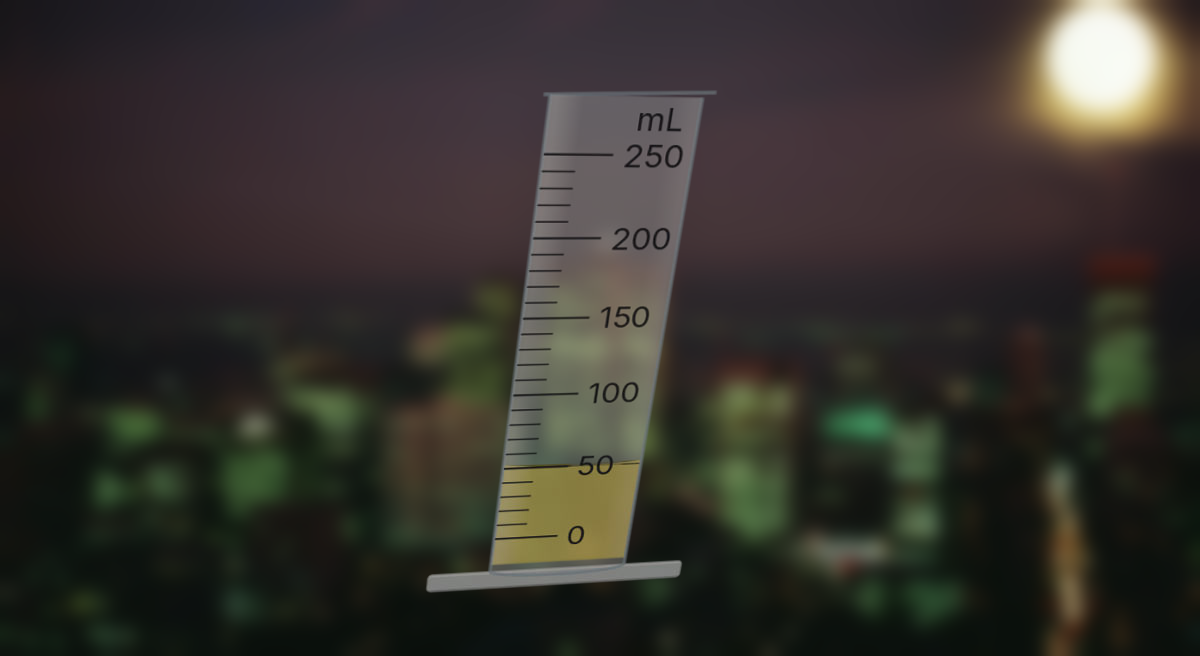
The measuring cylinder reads 50 mL
